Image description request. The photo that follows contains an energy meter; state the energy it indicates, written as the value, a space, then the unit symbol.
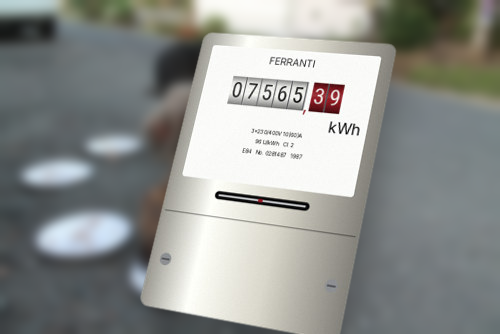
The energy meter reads 7565.39 kWh
